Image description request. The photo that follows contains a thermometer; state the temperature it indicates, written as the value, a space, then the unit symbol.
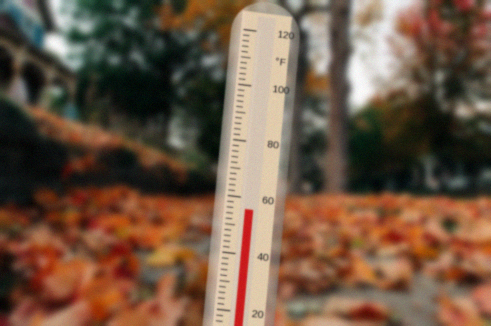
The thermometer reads 56 °F
